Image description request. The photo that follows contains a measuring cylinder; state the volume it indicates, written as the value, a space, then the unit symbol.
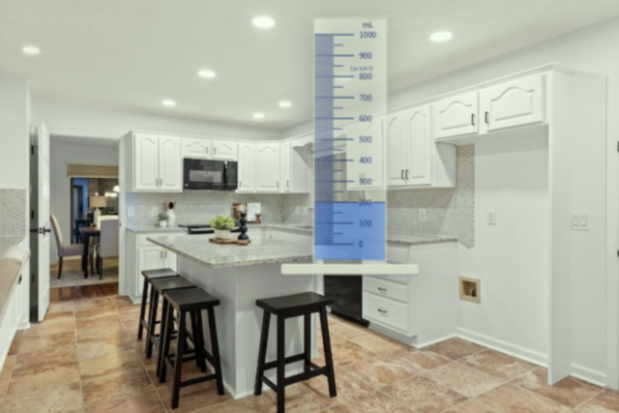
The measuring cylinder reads 200 mL
